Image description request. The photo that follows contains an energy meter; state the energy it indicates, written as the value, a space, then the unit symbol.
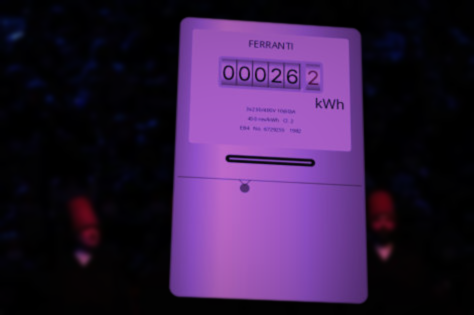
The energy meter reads 26.2 kWh
